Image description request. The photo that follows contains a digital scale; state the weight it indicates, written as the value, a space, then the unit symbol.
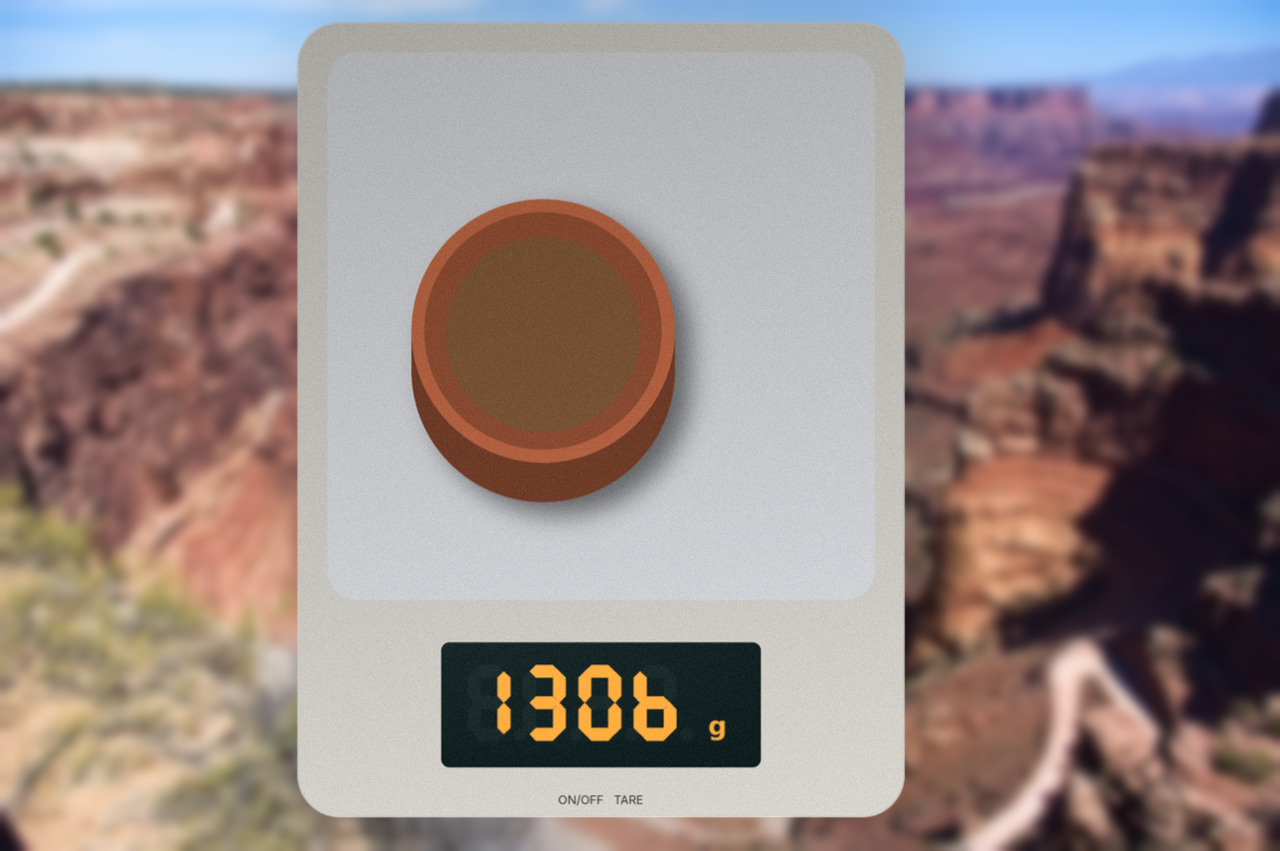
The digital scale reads 1306 g
